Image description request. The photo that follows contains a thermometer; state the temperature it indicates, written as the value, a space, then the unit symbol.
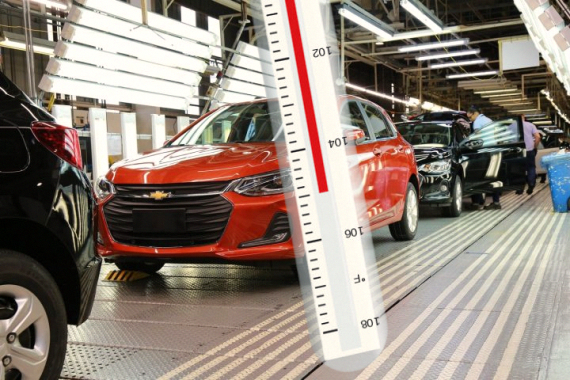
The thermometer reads 105 °F
